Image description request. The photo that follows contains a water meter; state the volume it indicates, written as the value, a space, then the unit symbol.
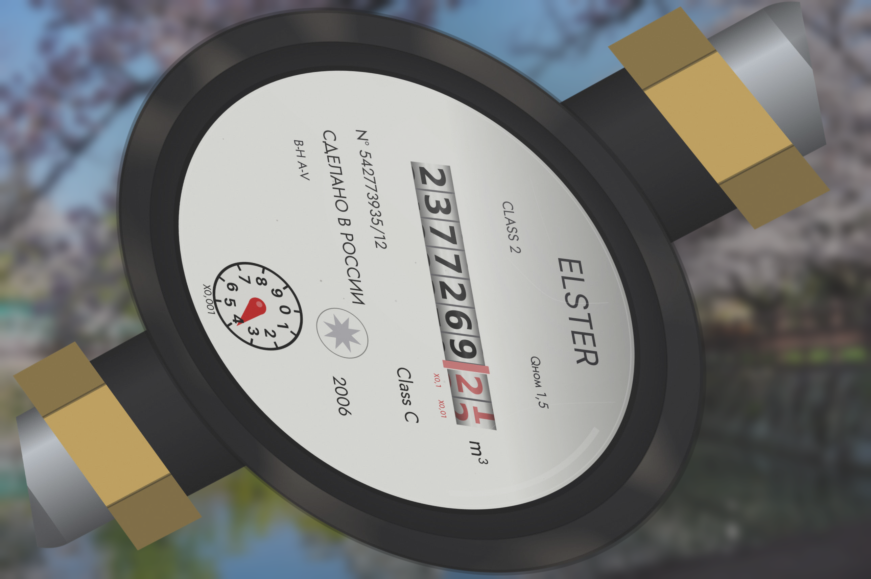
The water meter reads 2377269.213 m³
